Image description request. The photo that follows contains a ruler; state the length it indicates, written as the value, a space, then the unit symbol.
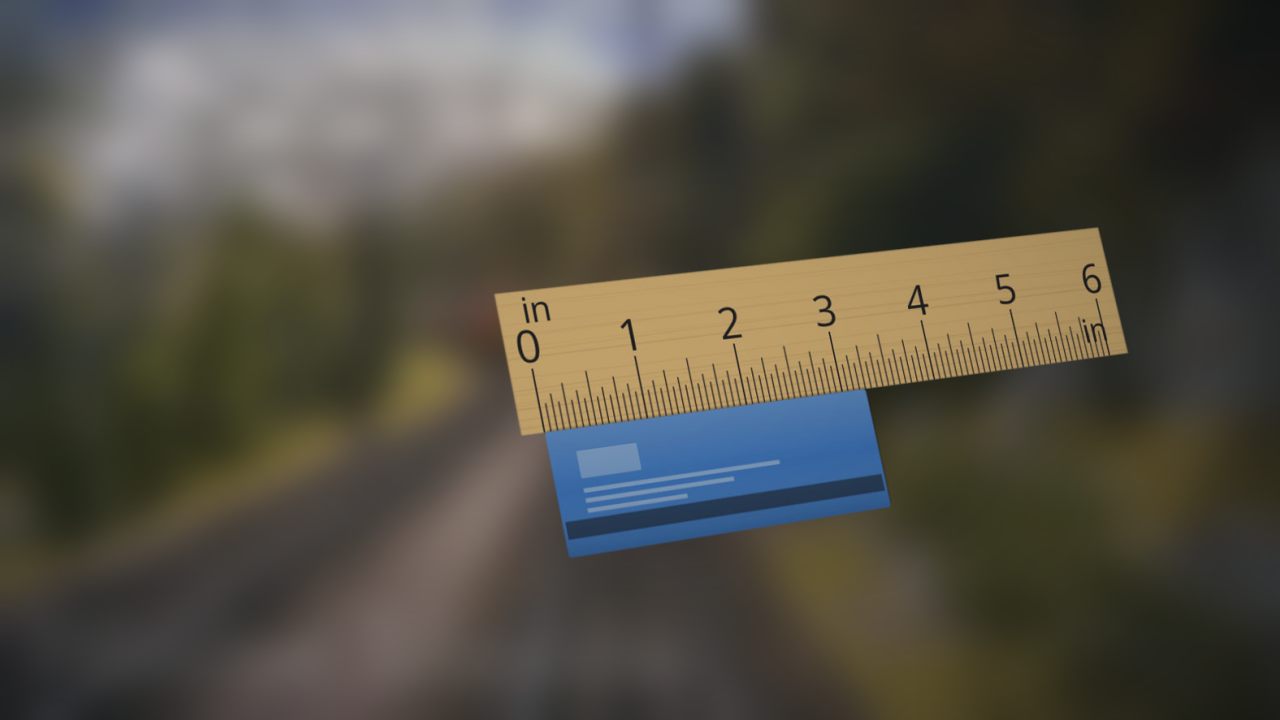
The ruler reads 3.25 in
